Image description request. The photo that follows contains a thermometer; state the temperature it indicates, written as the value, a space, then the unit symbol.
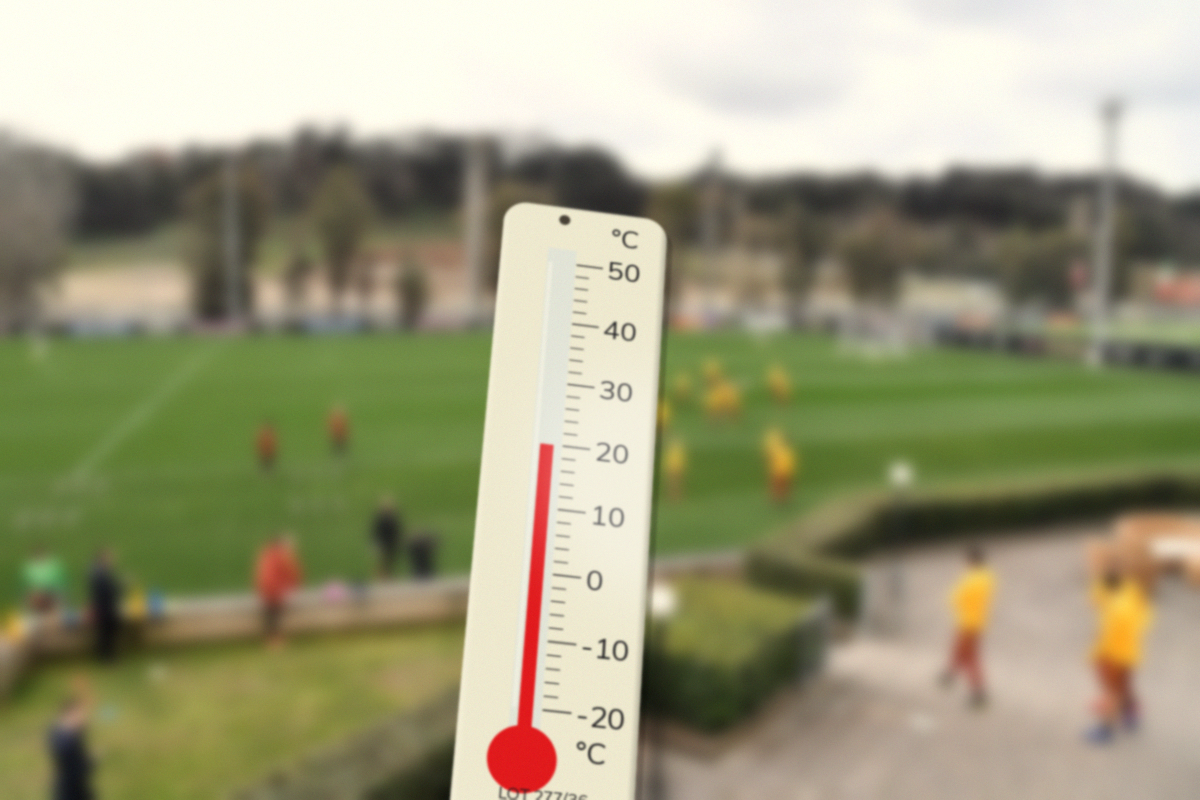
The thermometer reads 20 °C
